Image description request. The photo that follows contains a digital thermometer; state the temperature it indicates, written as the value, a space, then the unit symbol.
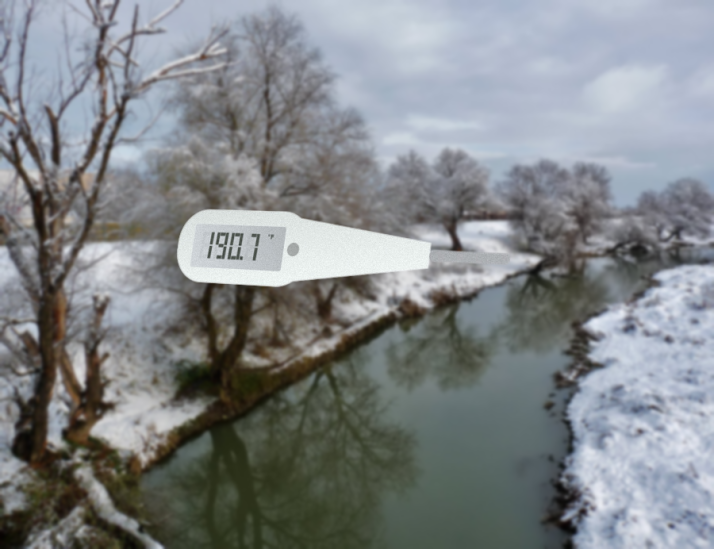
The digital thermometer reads 190.7 °F
